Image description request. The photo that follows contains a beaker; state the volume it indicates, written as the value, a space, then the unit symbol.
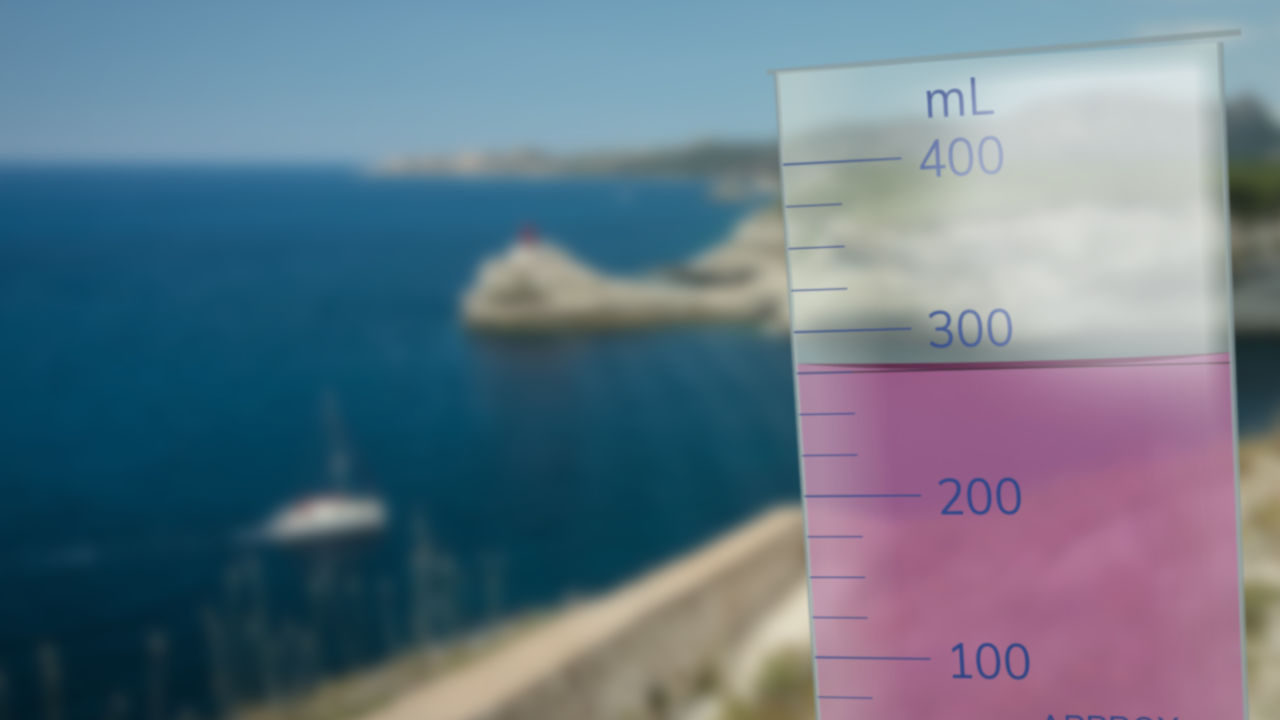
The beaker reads 275 mL
